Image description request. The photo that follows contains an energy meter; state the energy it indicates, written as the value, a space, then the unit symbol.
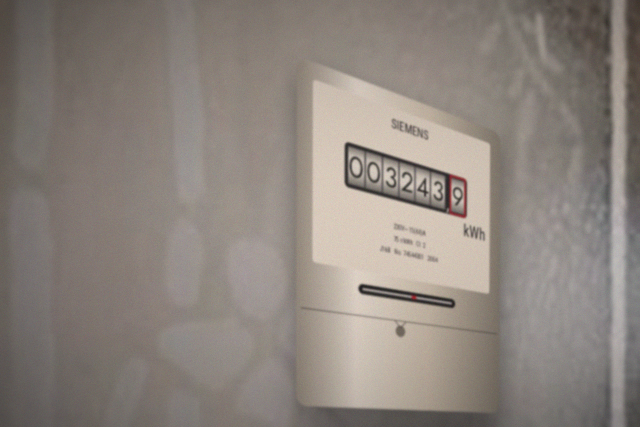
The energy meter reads 3243.9 kWh
